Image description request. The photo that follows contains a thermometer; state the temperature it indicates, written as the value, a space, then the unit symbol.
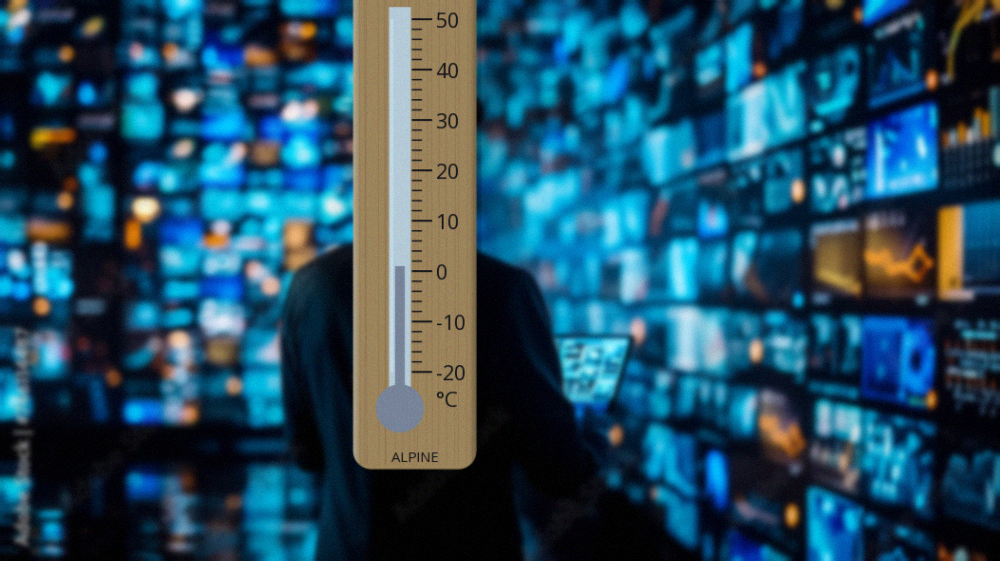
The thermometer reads 1 °C
